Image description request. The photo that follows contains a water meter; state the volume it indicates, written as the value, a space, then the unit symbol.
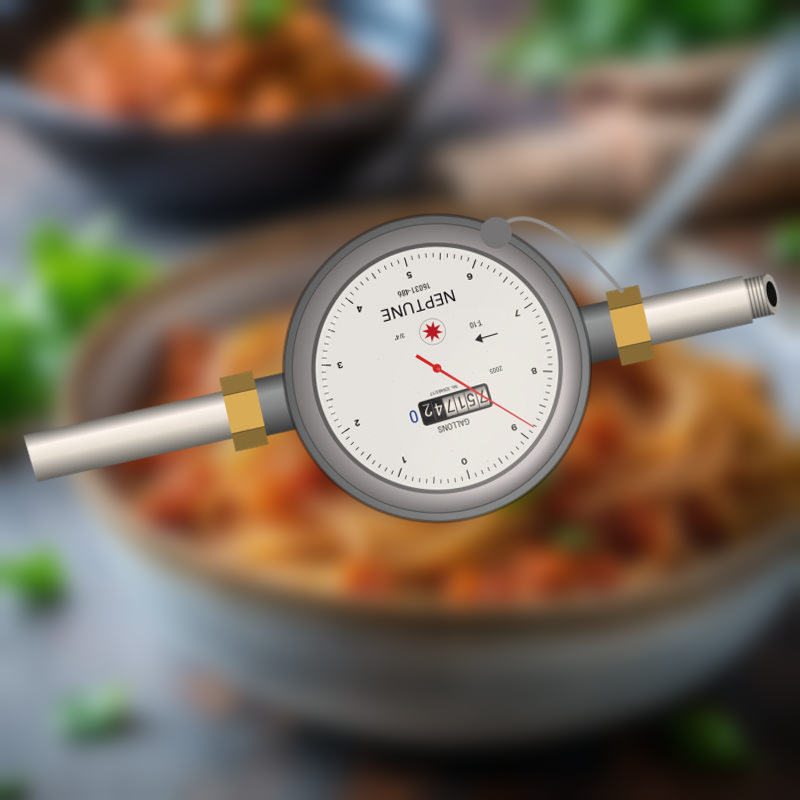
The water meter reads 7517418.8 gal
